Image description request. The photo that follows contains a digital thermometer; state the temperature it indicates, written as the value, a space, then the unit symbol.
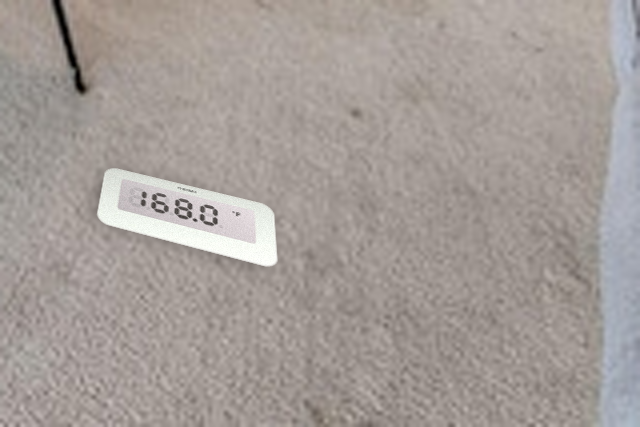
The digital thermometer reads 168.0 °F
